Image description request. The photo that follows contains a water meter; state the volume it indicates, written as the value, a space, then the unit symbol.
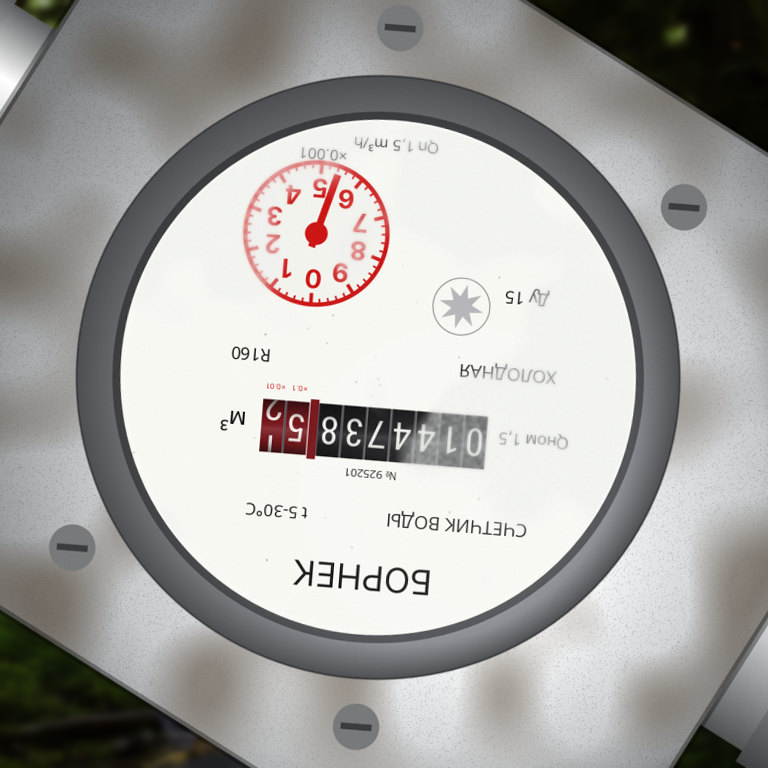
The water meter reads 144738.515 m³
